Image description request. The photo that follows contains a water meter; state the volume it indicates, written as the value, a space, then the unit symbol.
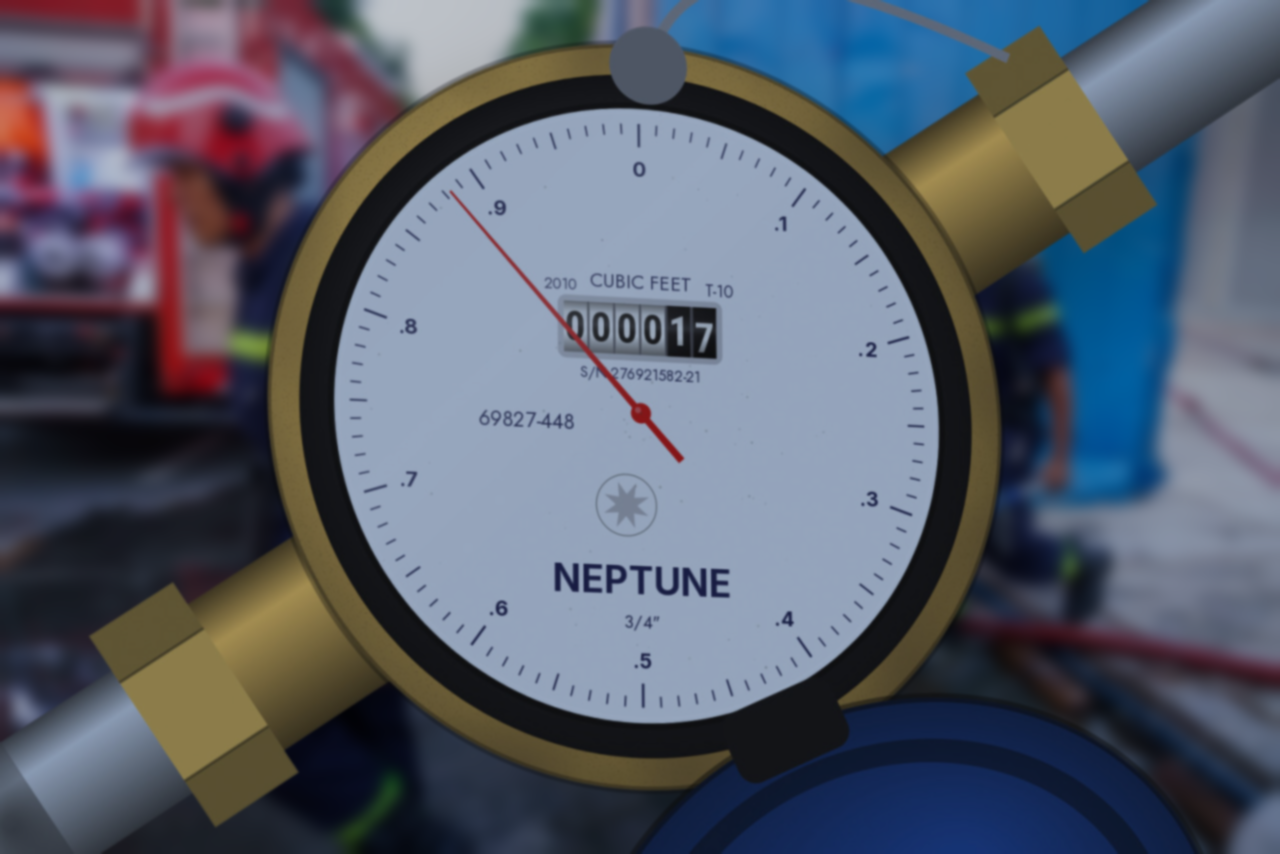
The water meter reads 16.88 ft³
